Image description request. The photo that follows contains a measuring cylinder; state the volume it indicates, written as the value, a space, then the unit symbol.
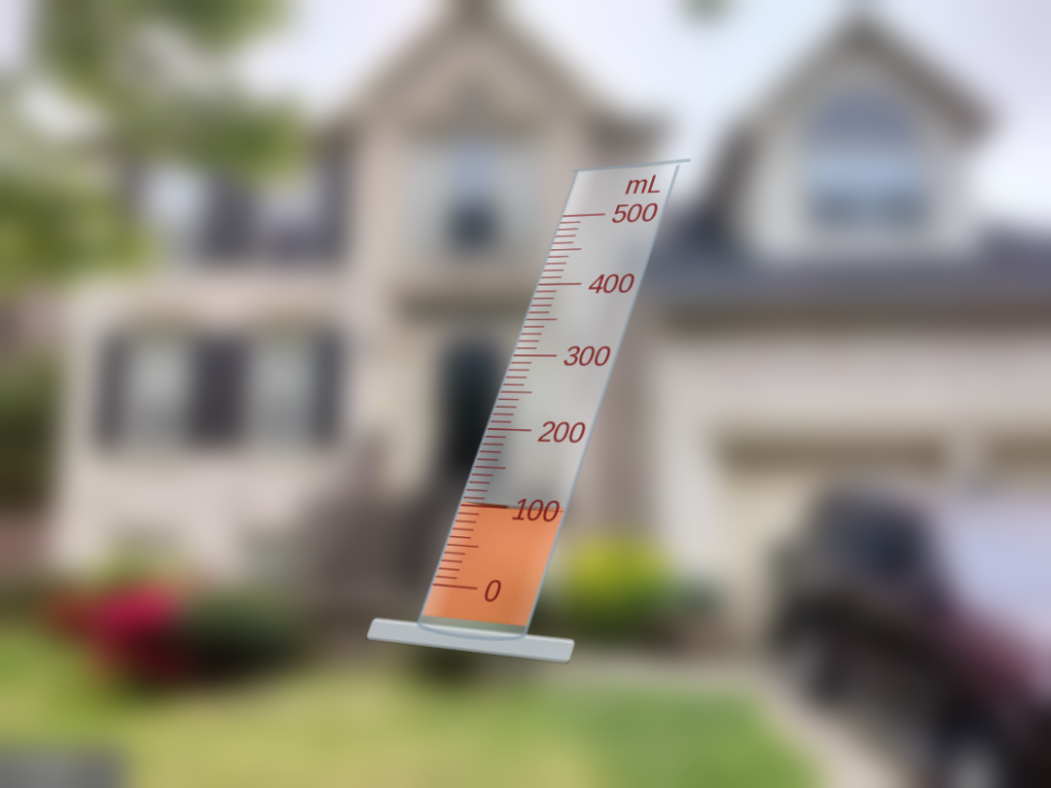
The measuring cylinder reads 100 mL
